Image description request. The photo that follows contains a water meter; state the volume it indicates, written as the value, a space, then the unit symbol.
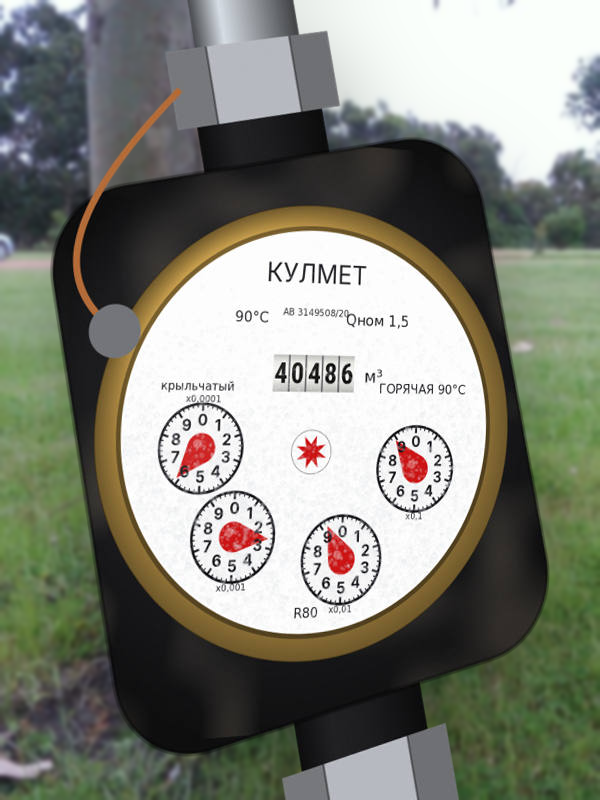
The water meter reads 40486.8926 m³
